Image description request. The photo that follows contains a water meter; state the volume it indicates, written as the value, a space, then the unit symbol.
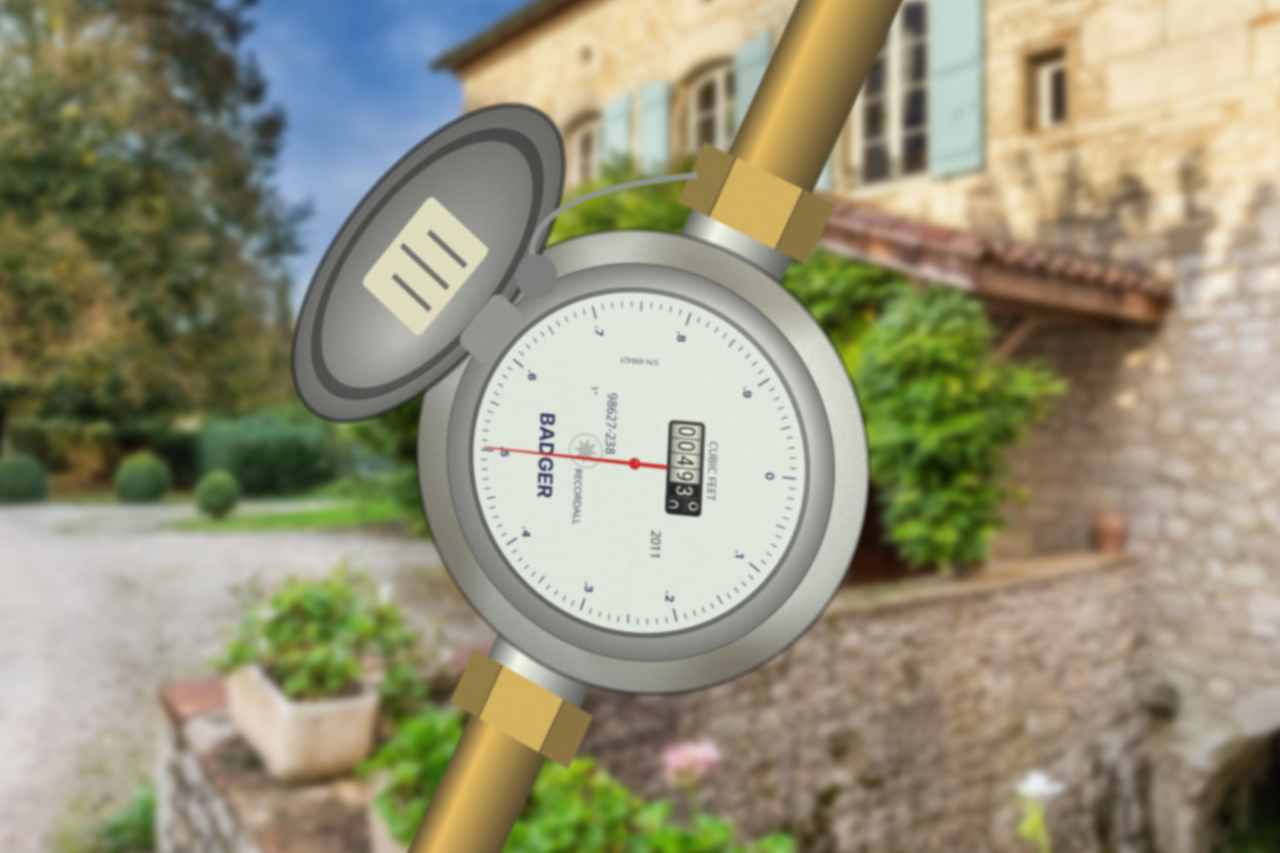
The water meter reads 4938.50 ft³
